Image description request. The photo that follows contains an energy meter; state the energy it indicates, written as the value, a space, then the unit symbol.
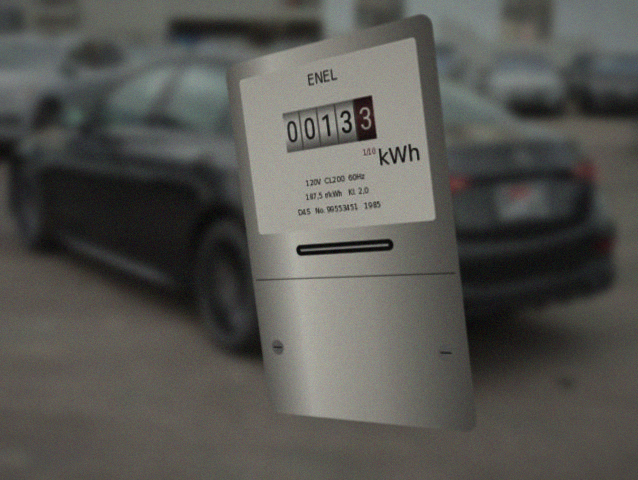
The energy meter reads 13.3 kWh
